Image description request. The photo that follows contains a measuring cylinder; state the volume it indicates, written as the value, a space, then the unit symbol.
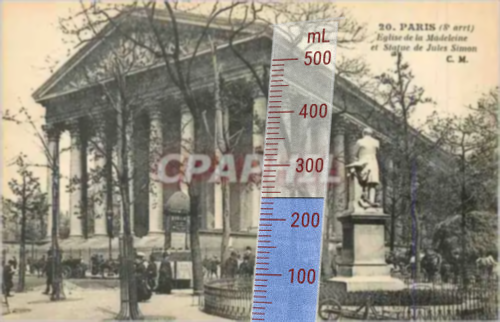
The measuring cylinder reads 240 mL
